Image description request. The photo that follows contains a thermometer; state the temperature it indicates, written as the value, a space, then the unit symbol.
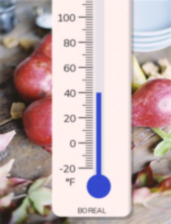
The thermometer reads 40 °F
